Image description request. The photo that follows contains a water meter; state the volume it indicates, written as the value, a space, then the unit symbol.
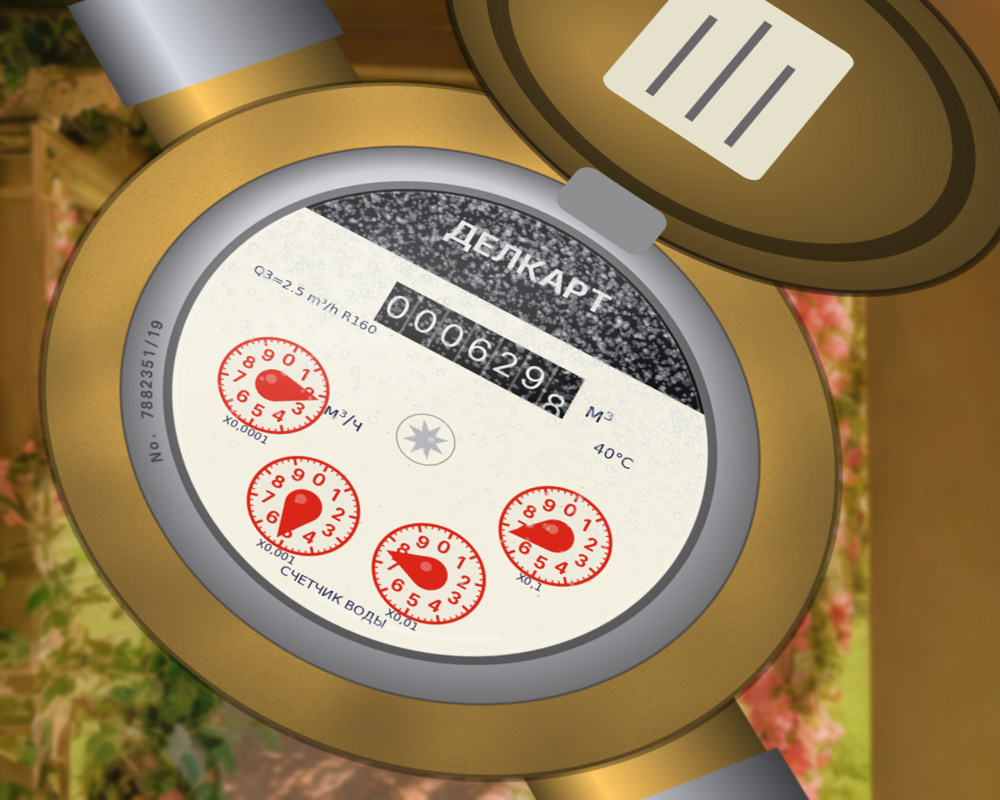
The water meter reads 6297.6752 m³
